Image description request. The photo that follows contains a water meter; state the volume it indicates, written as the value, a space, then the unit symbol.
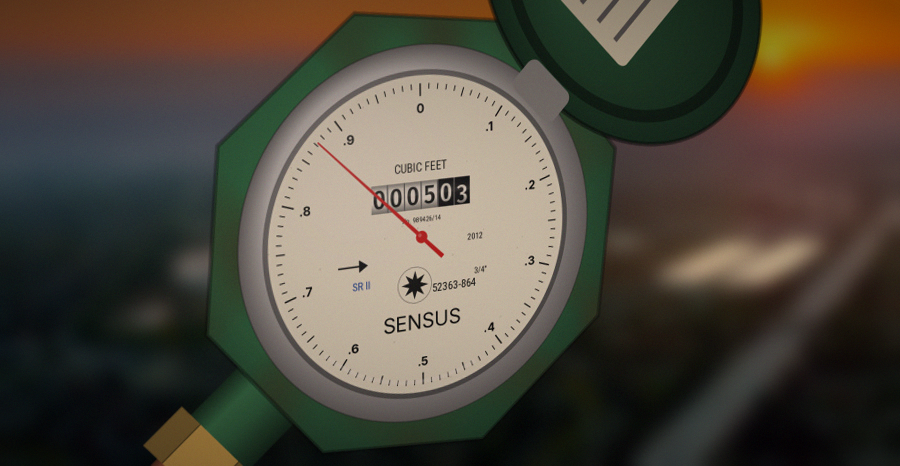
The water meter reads 502.87 ft³
